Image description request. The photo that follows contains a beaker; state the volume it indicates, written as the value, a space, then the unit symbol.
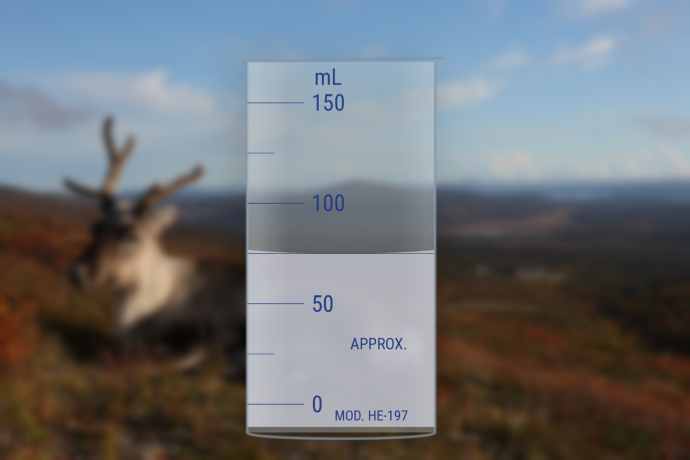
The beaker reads 75 mL
